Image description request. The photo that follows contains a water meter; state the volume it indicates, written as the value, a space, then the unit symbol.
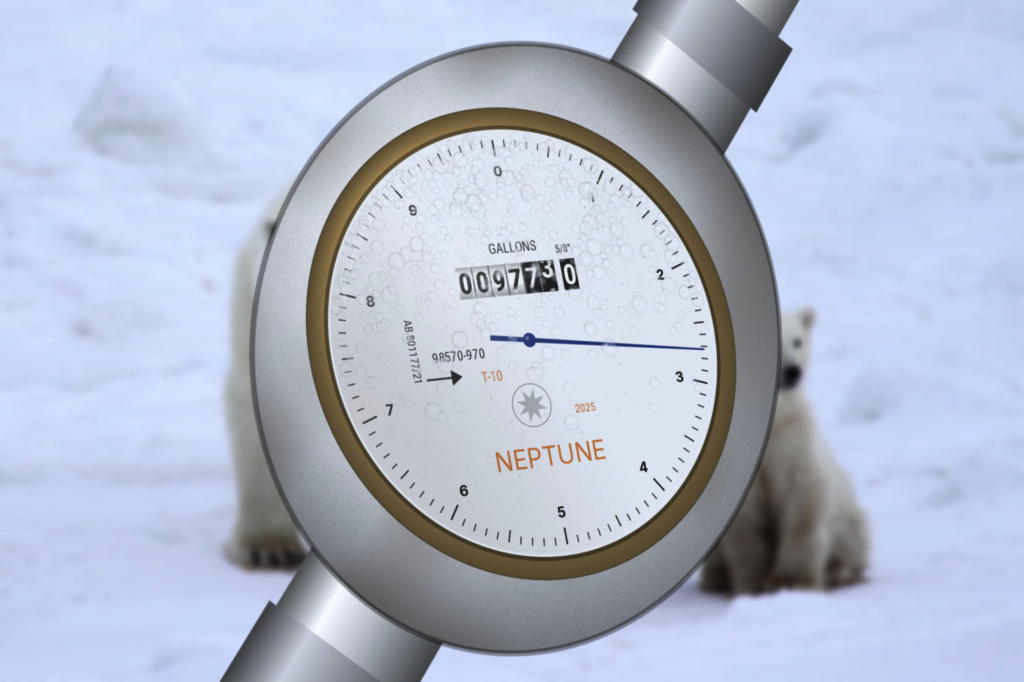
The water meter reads 97732.7 gal
